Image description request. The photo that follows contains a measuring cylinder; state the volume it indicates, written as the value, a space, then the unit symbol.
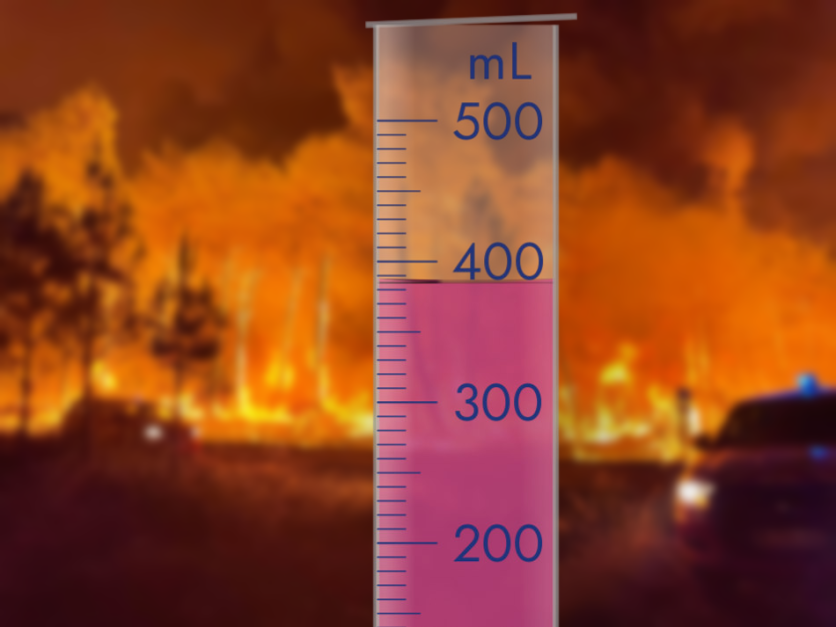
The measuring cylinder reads 385 mL
